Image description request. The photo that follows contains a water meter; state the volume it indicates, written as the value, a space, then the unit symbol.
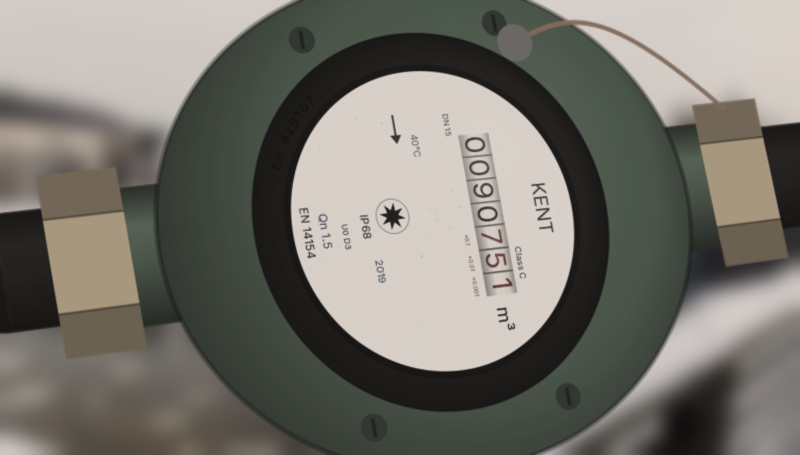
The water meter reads 90.751 m³
